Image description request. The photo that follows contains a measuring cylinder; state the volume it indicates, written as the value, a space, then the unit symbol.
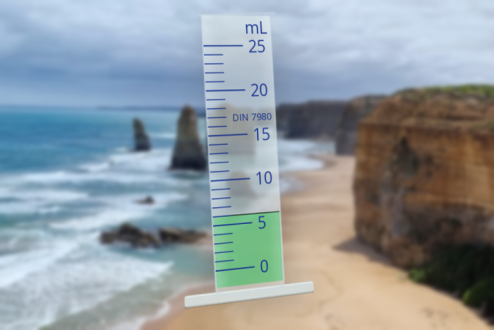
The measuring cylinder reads 6 mL
